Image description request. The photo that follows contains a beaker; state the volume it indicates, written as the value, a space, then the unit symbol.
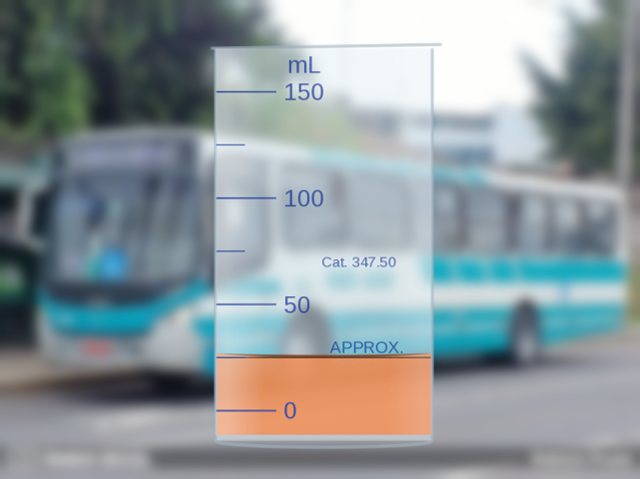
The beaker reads 25 mL
